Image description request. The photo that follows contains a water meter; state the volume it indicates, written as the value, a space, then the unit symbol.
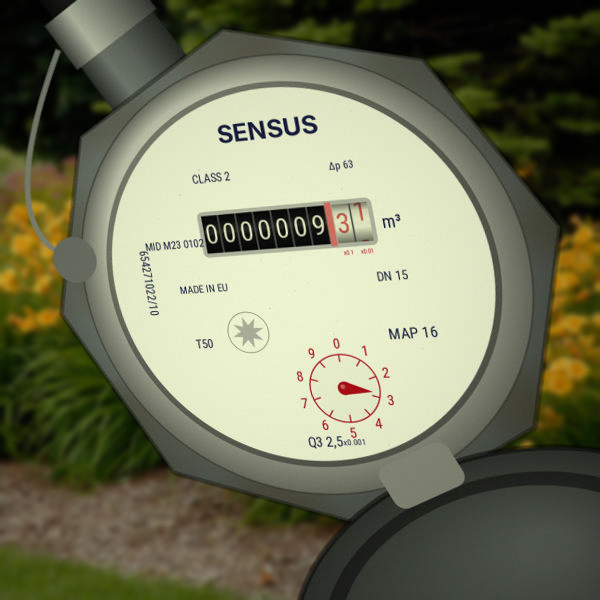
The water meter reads 9.312 m³
